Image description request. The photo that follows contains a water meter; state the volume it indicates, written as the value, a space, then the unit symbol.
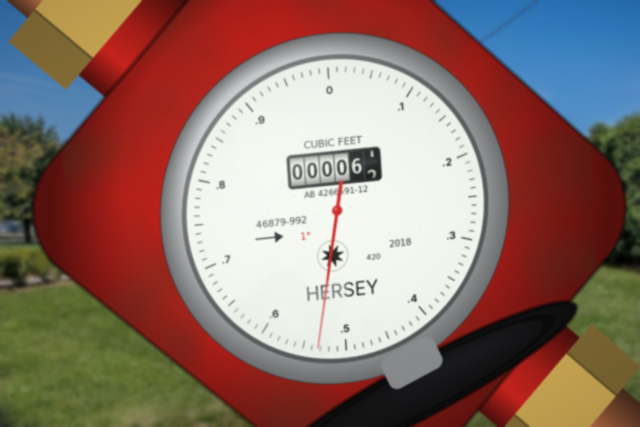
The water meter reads 61.53 ft³
